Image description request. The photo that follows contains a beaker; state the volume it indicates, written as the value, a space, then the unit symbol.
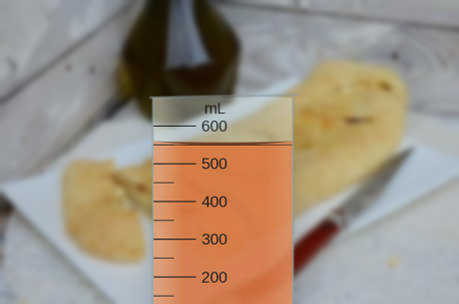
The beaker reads 550 mL
